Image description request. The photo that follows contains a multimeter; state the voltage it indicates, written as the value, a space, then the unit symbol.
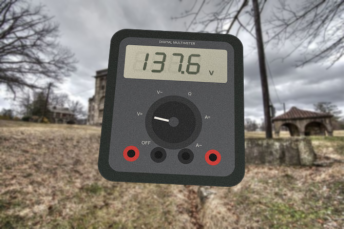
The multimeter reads 137.6 V
